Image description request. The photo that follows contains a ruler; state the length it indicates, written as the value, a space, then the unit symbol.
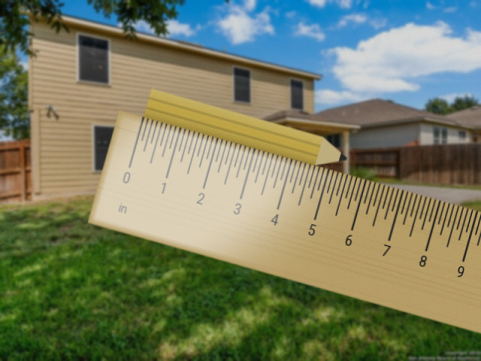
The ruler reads 5.375 in
